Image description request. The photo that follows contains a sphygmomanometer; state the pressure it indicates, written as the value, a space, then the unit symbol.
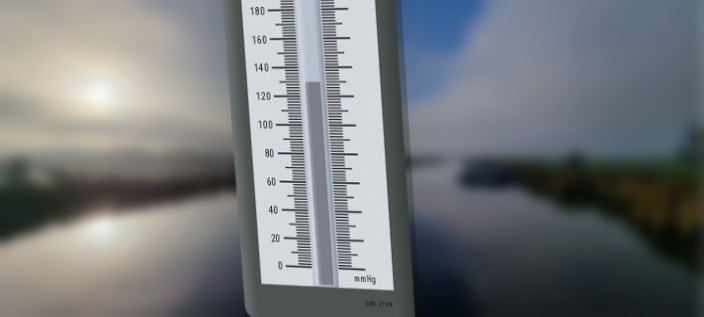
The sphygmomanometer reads 130 mmHg
